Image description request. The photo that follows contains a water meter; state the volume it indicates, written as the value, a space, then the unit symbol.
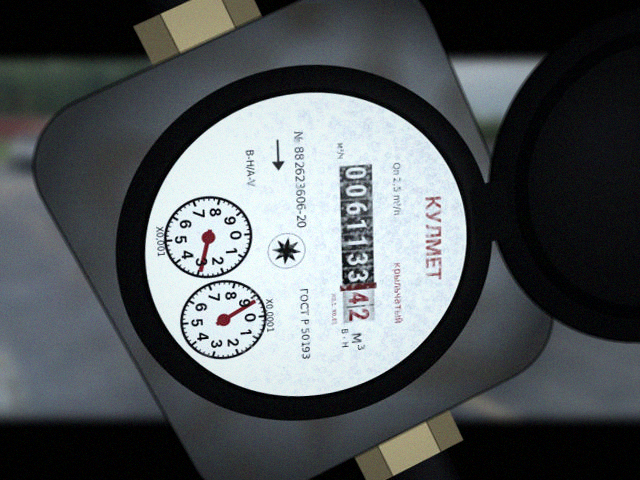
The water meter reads 61133.4229 m³
